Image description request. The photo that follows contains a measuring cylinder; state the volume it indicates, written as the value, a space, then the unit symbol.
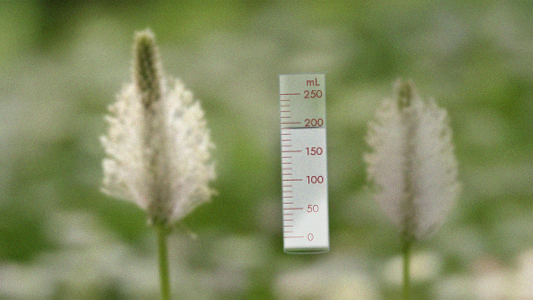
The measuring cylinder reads 190 mL
